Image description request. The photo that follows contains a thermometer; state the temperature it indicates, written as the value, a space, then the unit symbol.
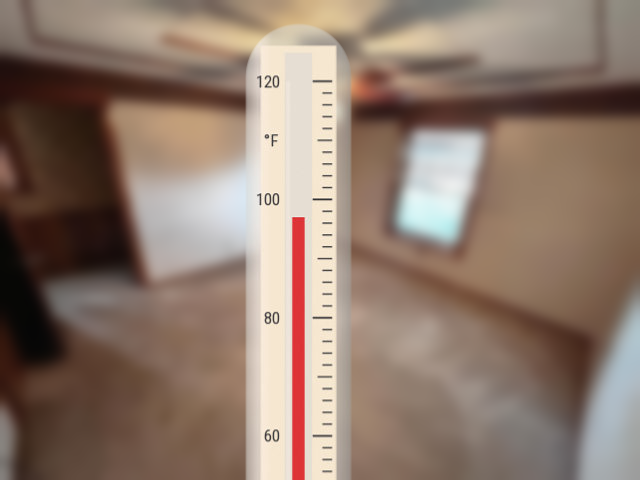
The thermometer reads 97 °F
